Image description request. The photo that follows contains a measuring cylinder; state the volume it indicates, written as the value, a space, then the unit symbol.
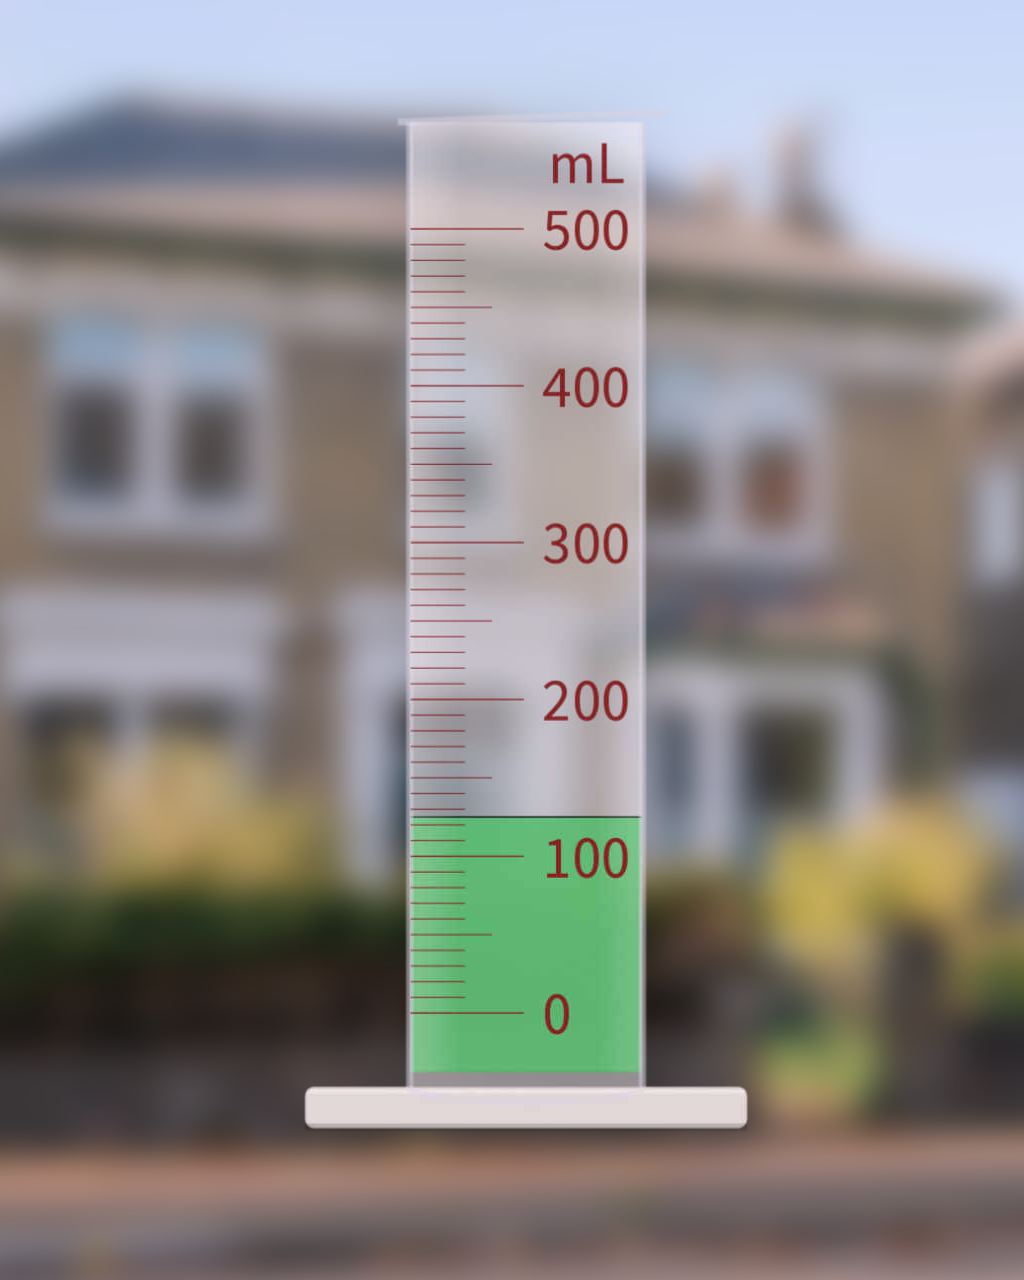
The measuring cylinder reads 125 mL
